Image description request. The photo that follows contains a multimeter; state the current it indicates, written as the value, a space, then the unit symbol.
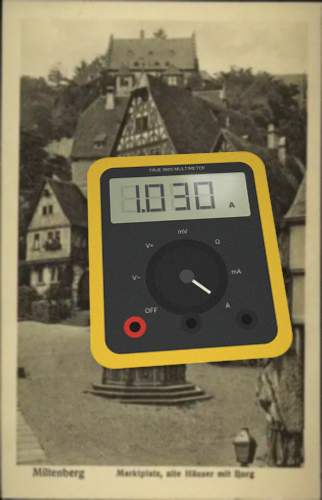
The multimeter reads 1.030 A
